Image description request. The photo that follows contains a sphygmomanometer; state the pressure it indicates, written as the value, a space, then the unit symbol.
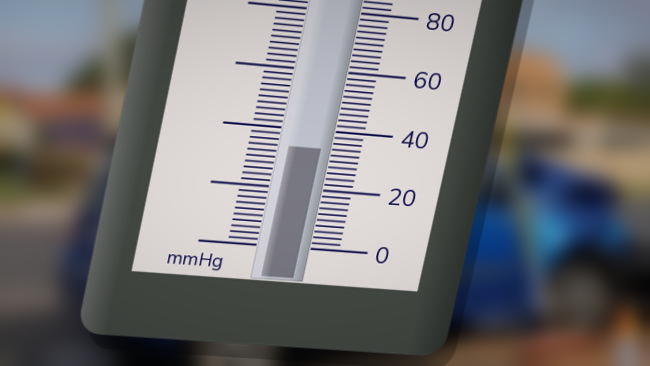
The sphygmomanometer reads 34 mmHg
